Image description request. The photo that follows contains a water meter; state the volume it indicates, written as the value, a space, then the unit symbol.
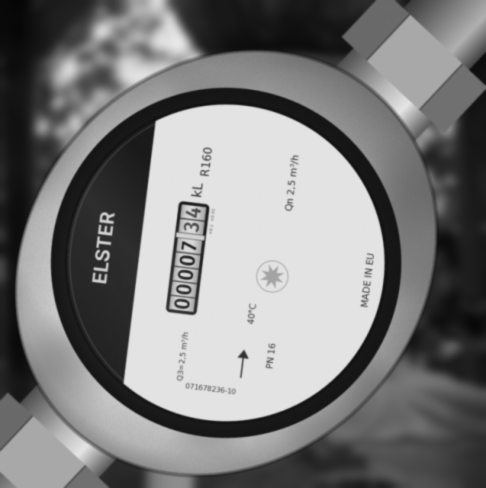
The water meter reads 7.34 kL
